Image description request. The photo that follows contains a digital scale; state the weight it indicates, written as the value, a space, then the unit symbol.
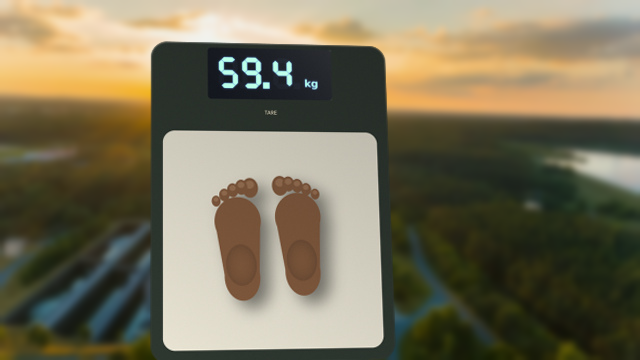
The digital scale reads 59.4 kg
